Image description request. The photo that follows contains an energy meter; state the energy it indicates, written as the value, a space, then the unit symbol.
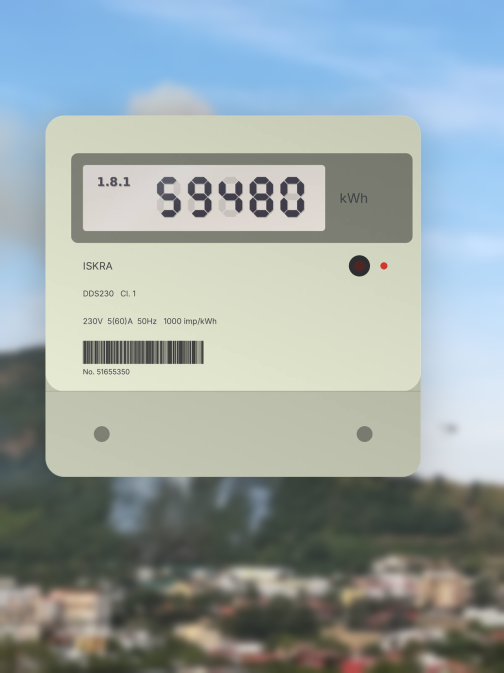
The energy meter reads 59480 kWh
